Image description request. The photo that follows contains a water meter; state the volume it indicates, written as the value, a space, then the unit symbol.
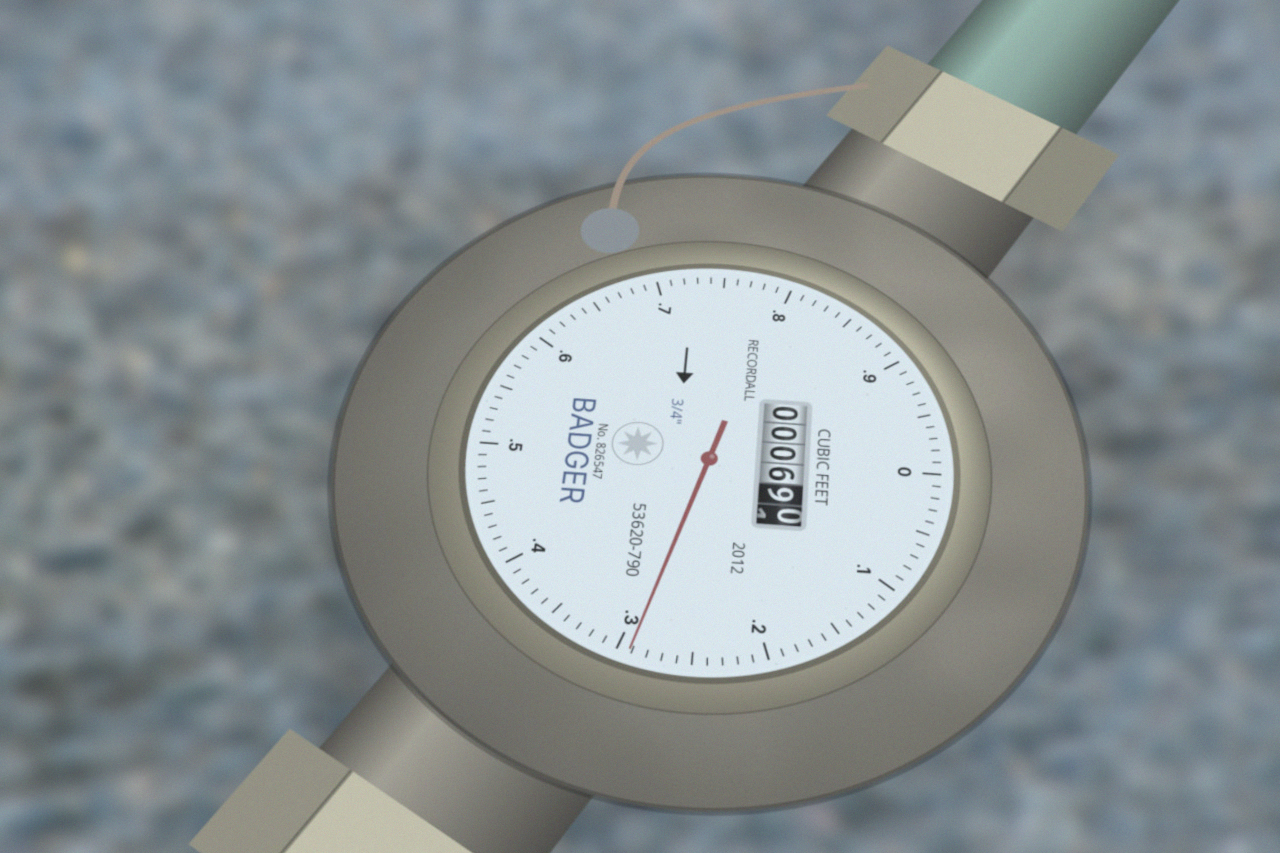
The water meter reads 690.29 ft³
